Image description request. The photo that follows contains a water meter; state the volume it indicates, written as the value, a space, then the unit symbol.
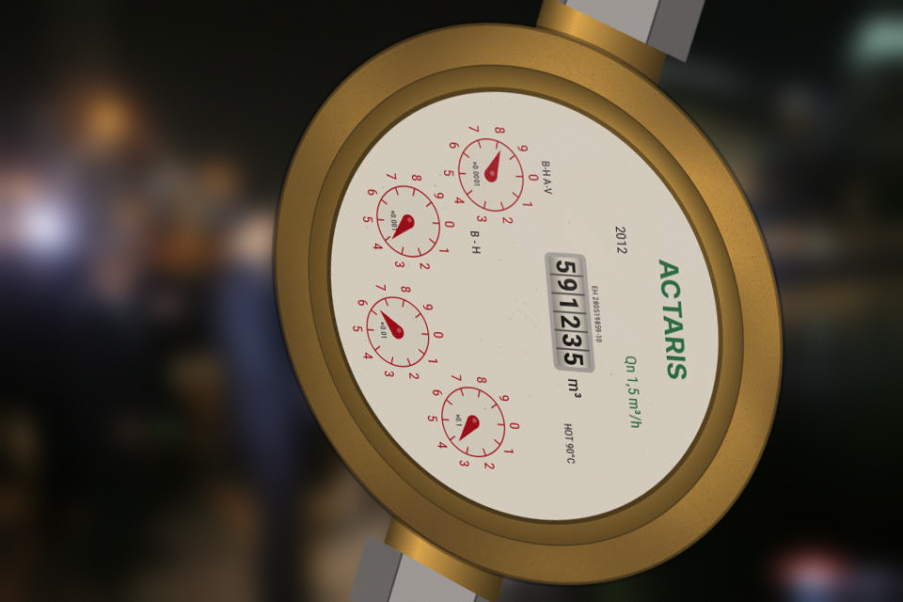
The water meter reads 591235.3638 m³
